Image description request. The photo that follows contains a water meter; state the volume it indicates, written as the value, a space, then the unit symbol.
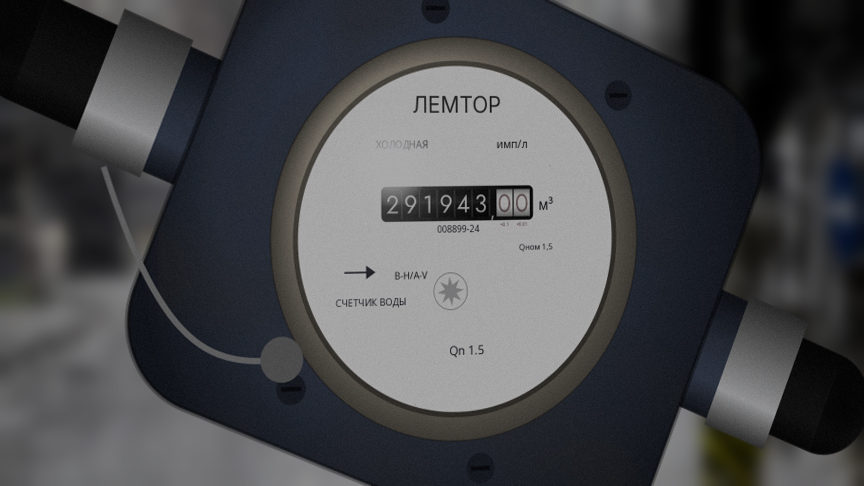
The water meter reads 291943.00 m³
